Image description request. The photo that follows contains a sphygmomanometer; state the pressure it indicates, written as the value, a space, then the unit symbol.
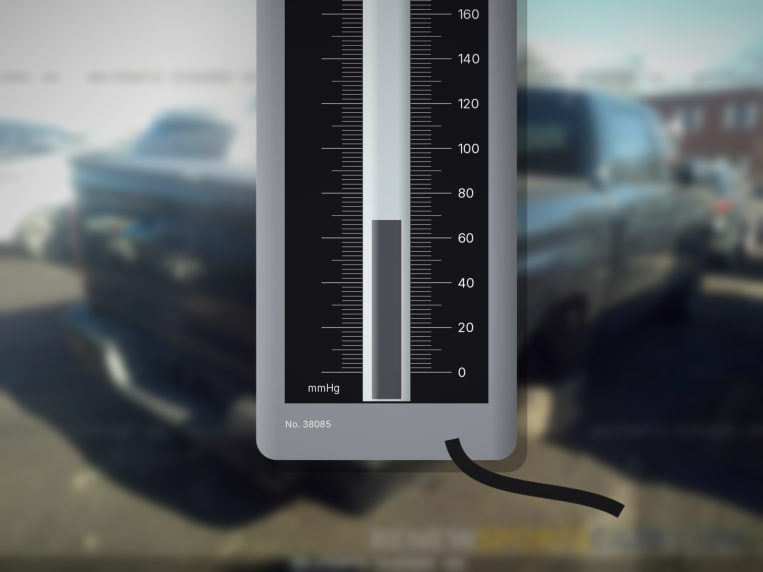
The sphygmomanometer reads 68 mmHg
